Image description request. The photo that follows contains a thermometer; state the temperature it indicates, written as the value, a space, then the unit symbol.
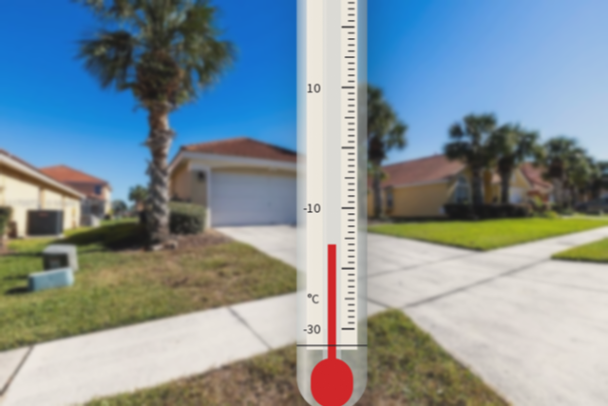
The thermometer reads -16 °C
